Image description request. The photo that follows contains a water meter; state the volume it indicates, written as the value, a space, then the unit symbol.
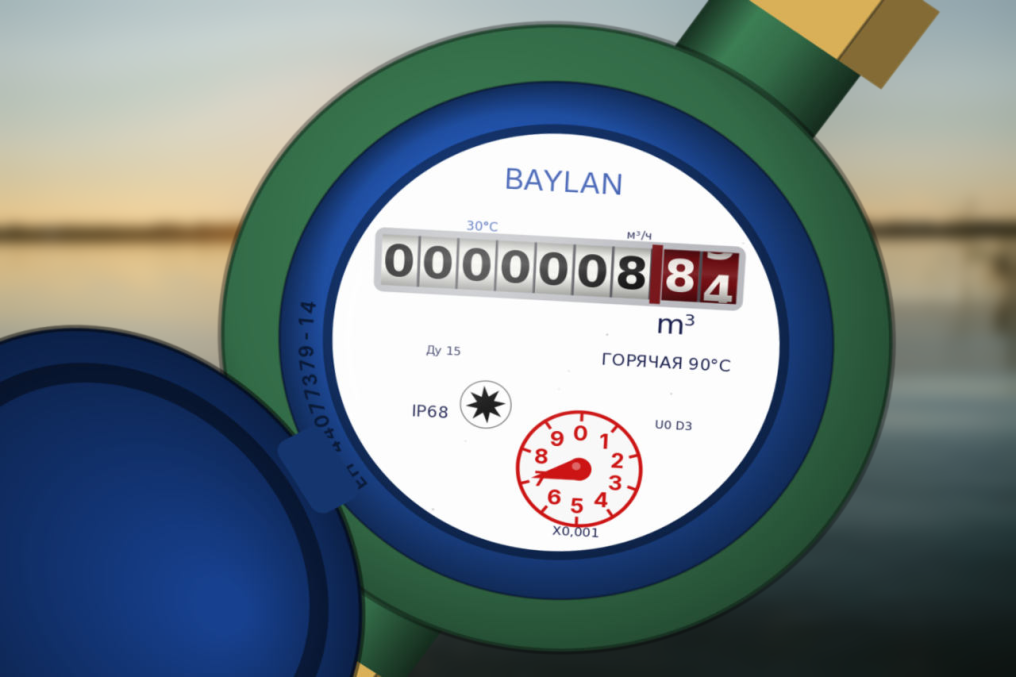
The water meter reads 8.837 m³
